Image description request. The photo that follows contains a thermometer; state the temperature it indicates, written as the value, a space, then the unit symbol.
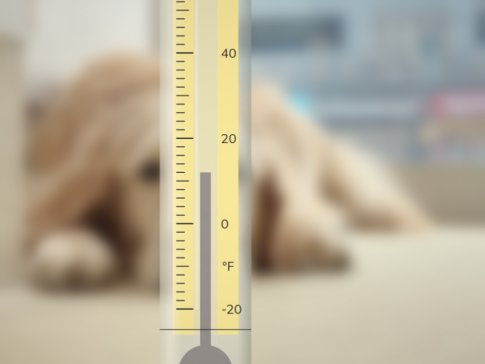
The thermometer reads 12 °F
